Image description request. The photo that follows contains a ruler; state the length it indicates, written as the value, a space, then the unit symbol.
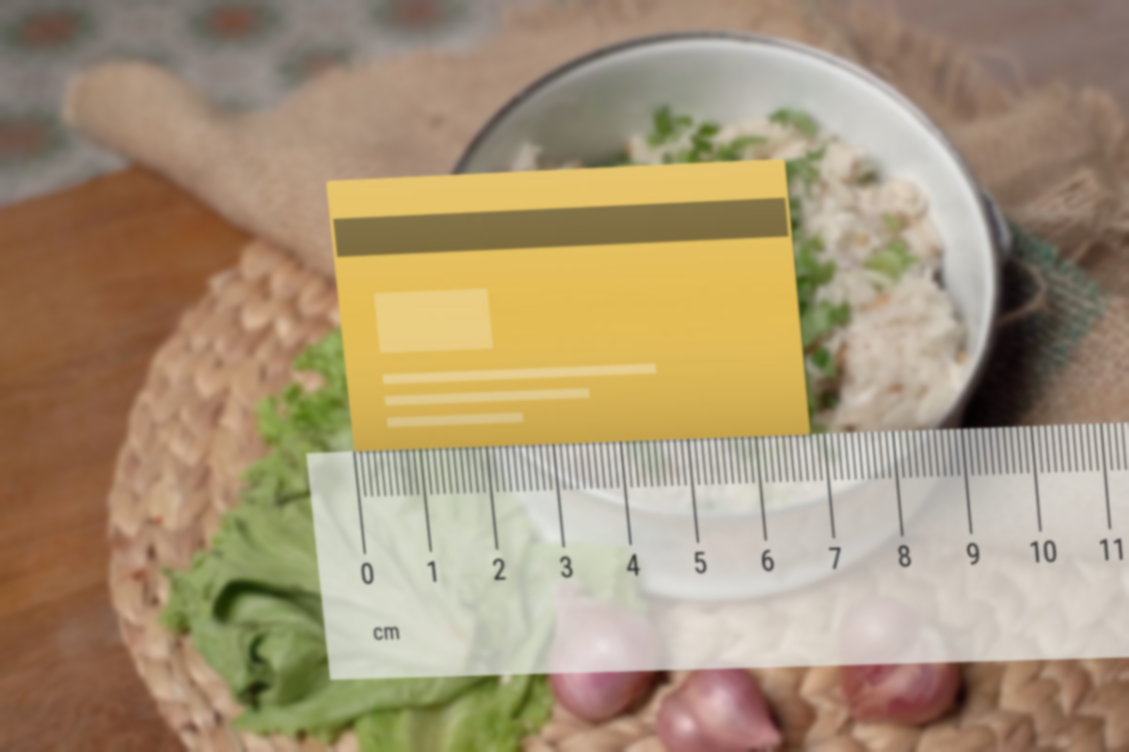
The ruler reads 6.8 cm
